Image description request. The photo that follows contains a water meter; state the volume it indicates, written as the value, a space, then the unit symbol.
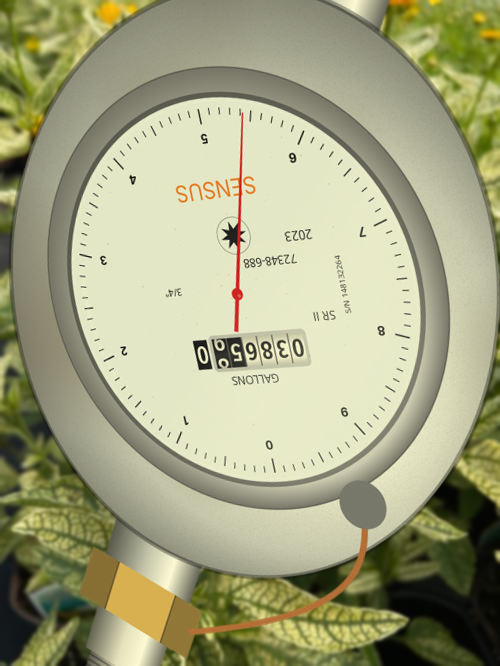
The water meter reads 386585.4 gal
